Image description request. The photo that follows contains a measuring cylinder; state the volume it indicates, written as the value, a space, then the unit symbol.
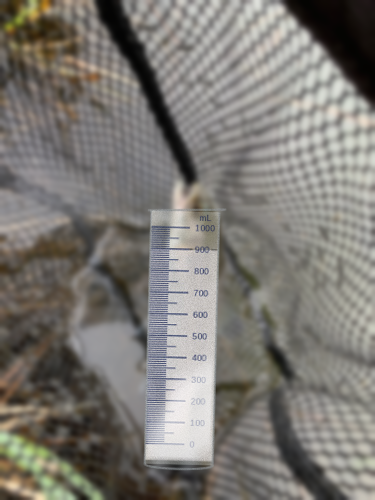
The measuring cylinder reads 900 mL
